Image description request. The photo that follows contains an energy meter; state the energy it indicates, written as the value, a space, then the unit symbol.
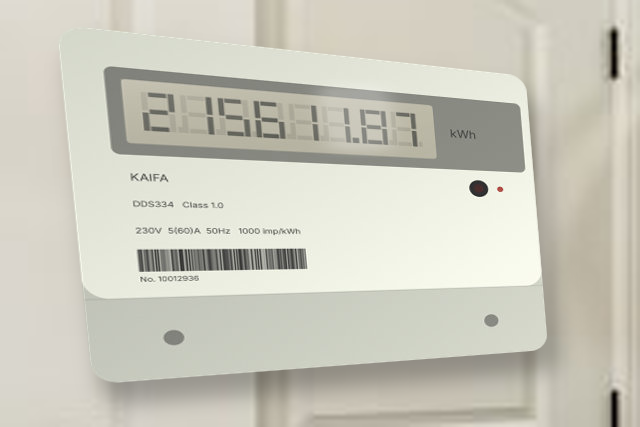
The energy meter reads 215611.87 kWh
